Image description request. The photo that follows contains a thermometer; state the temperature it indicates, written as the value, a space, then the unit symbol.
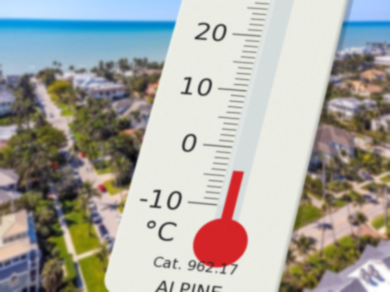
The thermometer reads -4 °C
